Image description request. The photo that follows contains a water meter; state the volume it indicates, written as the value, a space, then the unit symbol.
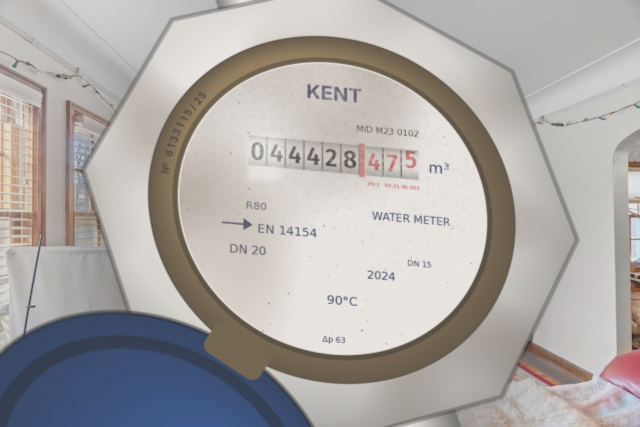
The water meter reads 44428.475 m³
